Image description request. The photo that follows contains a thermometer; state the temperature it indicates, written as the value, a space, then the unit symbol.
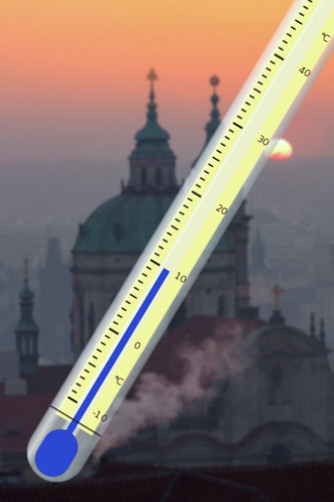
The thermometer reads 10 °C
